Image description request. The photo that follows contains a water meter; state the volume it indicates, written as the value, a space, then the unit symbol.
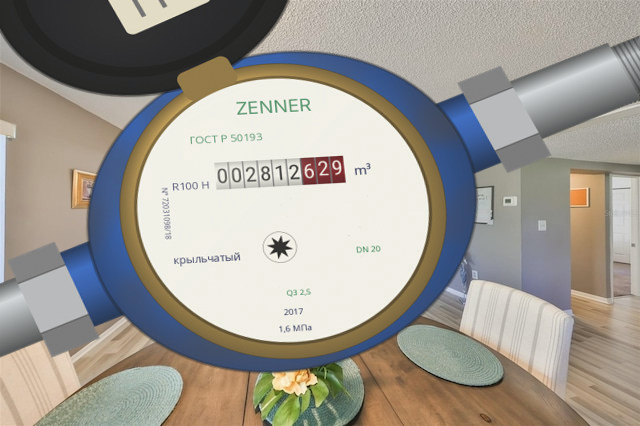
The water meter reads 2812.629 m³
